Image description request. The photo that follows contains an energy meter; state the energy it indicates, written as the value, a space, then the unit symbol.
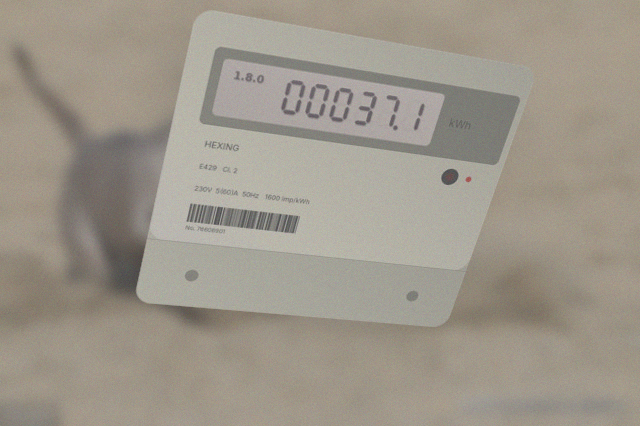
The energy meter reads 37.1 kWh
